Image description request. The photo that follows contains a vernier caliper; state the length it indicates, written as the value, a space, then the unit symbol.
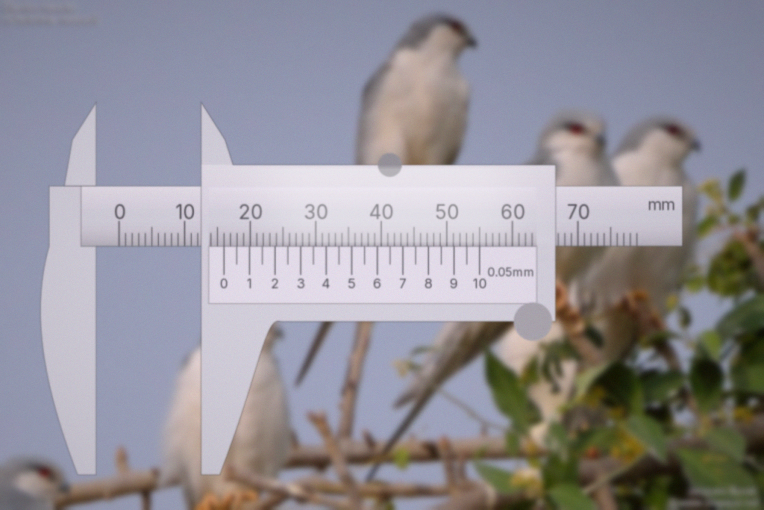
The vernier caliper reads 16.0 mm
